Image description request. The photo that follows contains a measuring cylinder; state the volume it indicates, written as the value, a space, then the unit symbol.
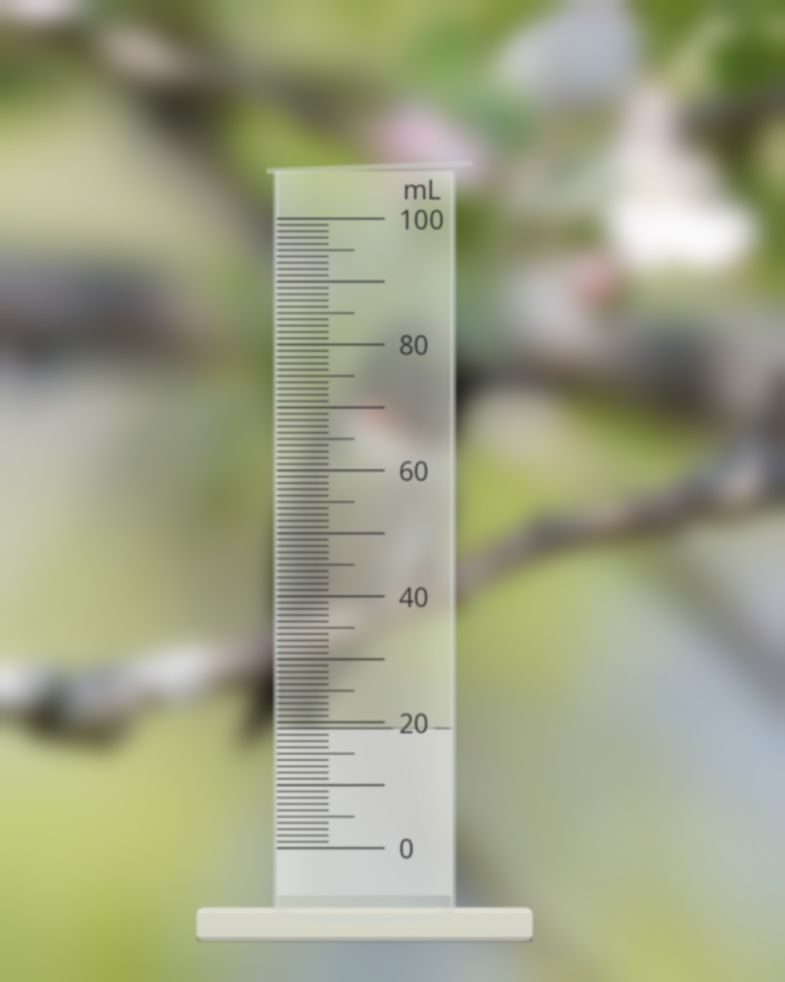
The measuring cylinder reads 19 mL
